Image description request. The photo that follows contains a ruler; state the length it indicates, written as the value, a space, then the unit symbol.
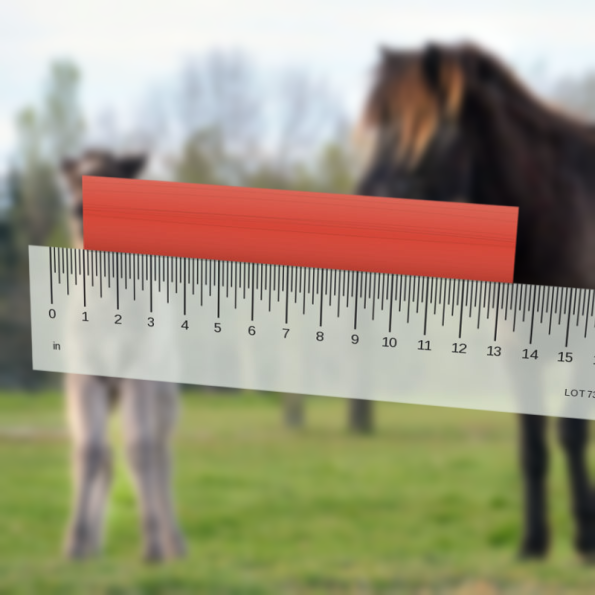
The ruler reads 12.375 in
